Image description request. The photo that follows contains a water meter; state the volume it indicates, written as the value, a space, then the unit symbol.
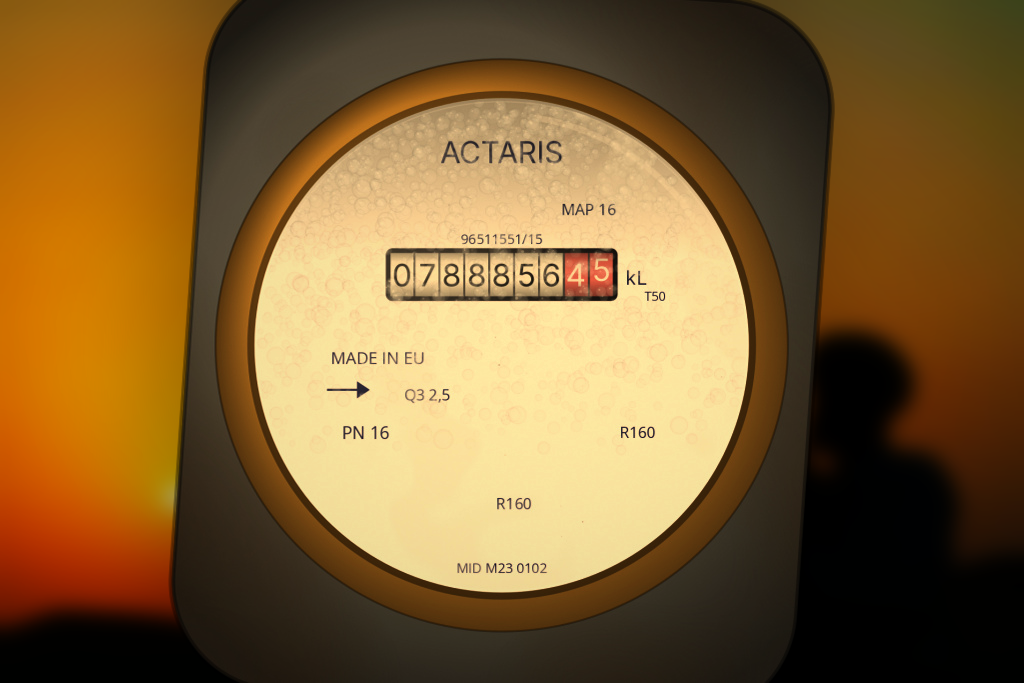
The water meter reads 788856.45 kL
